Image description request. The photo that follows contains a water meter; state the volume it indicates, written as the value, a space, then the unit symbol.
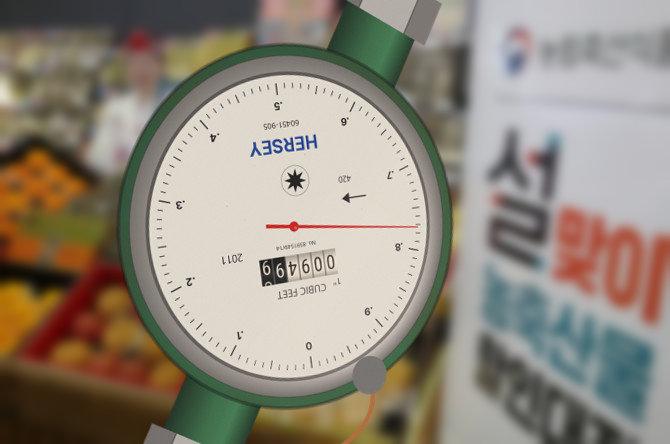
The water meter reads 9498.77 ft³
